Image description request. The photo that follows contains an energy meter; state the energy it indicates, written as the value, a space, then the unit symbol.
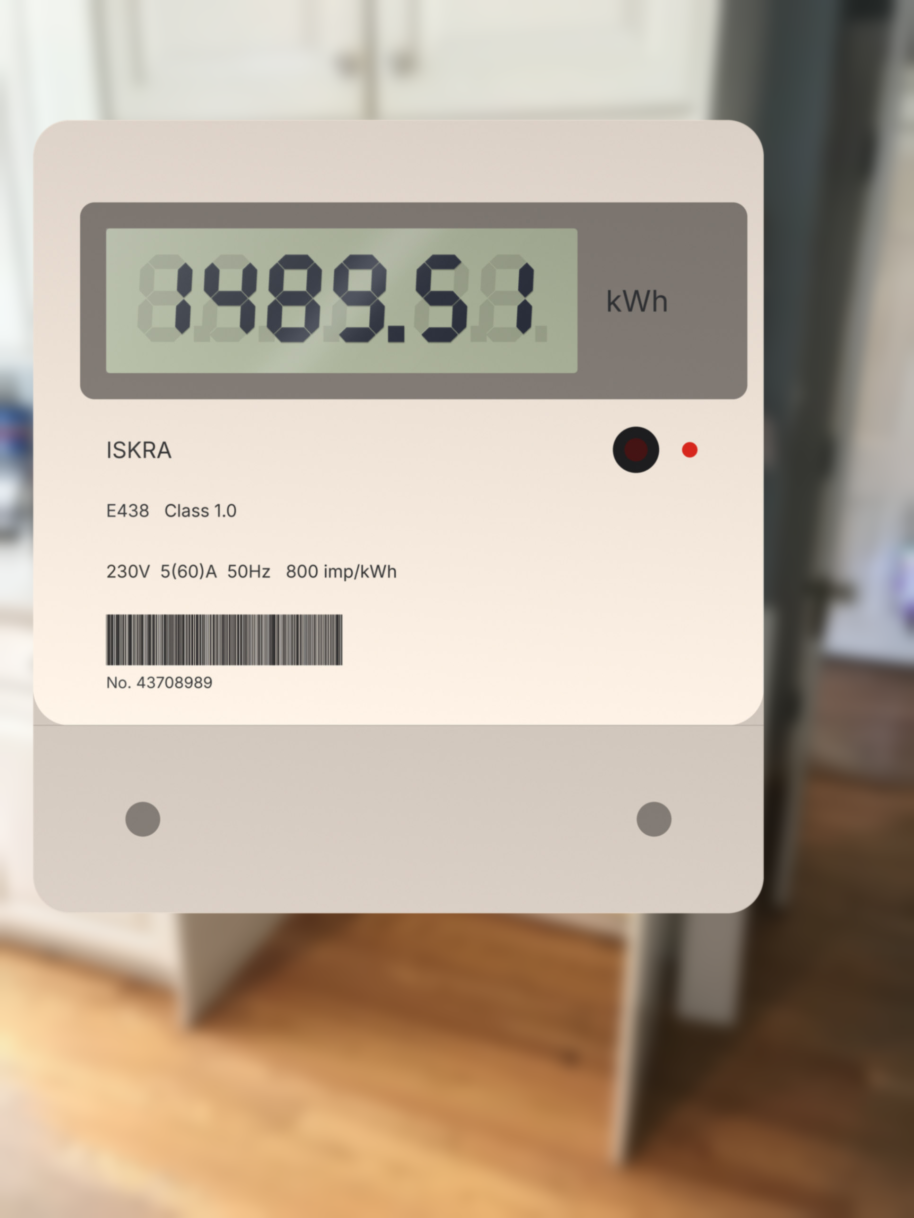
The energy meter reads 1489.51 kWh
